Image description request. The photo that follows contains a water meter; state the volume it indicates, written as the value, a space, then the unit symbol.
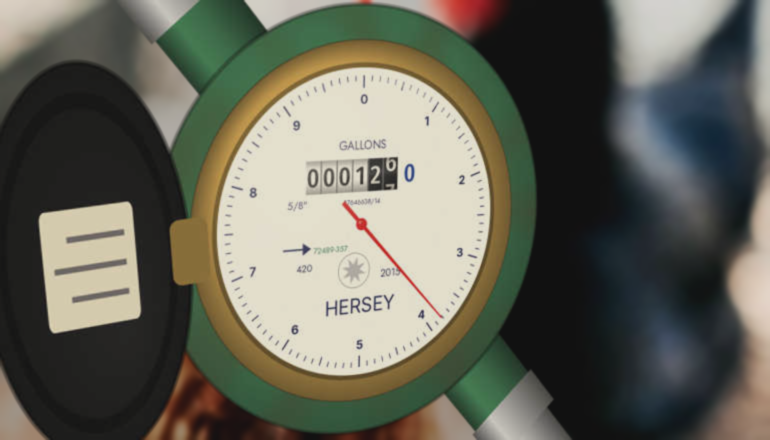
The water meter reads 1263.8 gal
